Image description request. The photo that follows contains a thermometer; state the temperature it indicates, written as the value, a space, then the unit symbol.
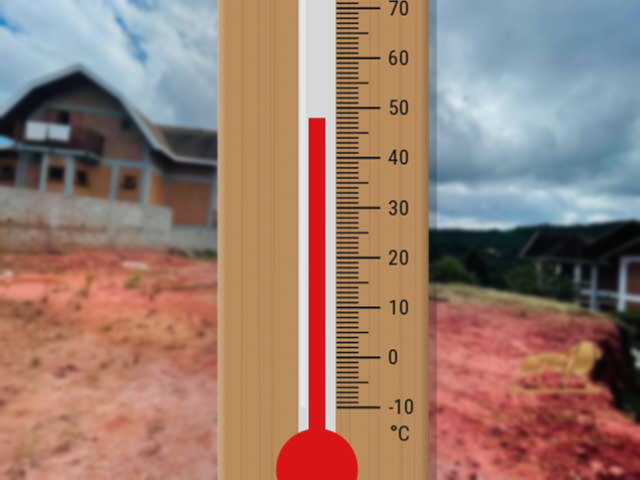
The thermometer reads 48 °C
